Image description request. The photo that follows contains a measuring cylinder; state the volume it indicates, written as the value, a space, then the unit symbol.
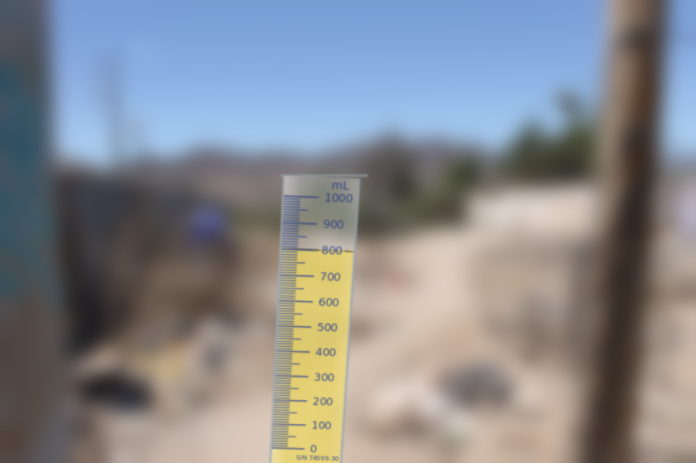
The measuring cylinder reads 800 mL
